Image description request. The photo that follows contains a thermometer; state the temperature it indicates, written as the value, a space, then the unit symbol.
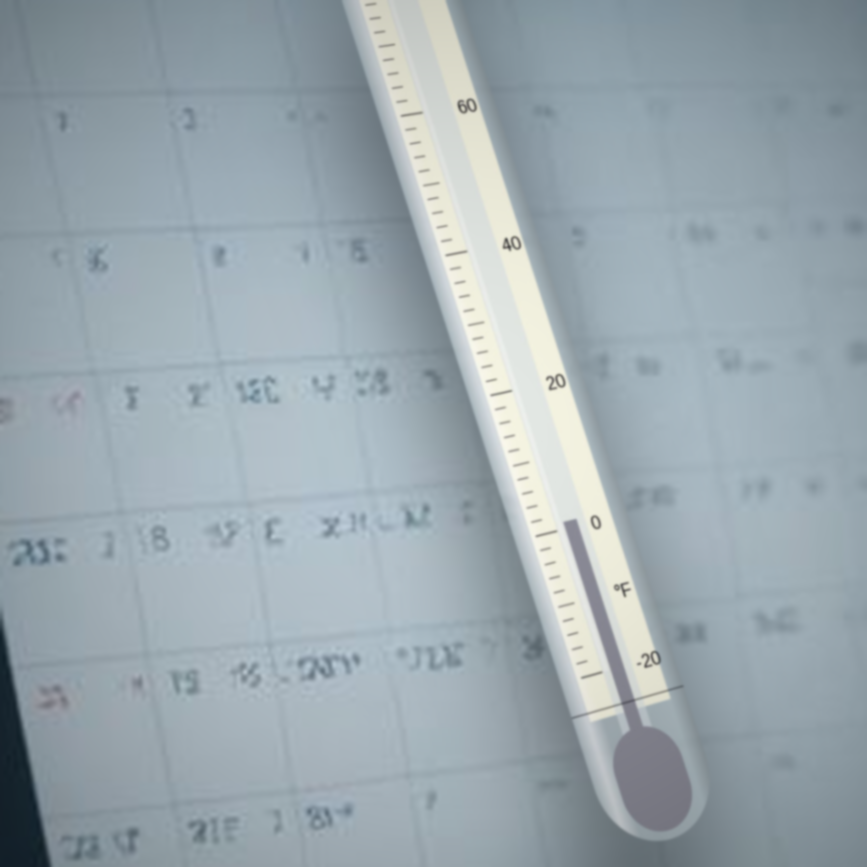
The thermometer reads 1 °F
